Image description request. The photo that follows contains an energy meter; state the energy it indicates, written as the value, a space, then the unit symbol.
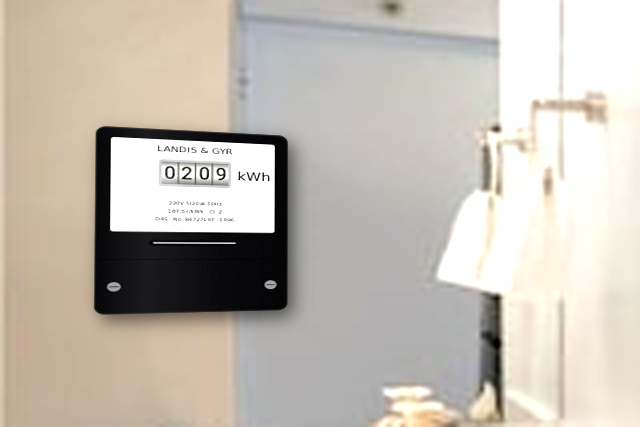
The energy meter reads 209 kWh
